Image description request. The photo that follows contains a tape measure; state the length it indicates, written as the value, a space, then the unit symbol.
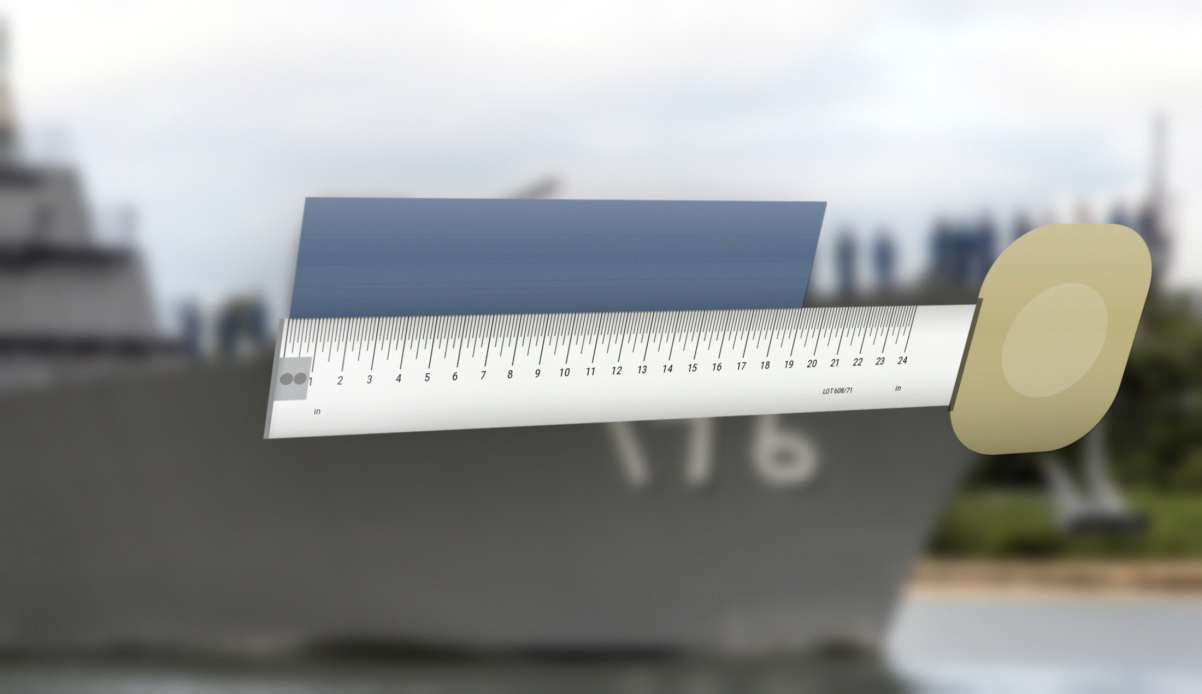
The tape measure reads 19 in
